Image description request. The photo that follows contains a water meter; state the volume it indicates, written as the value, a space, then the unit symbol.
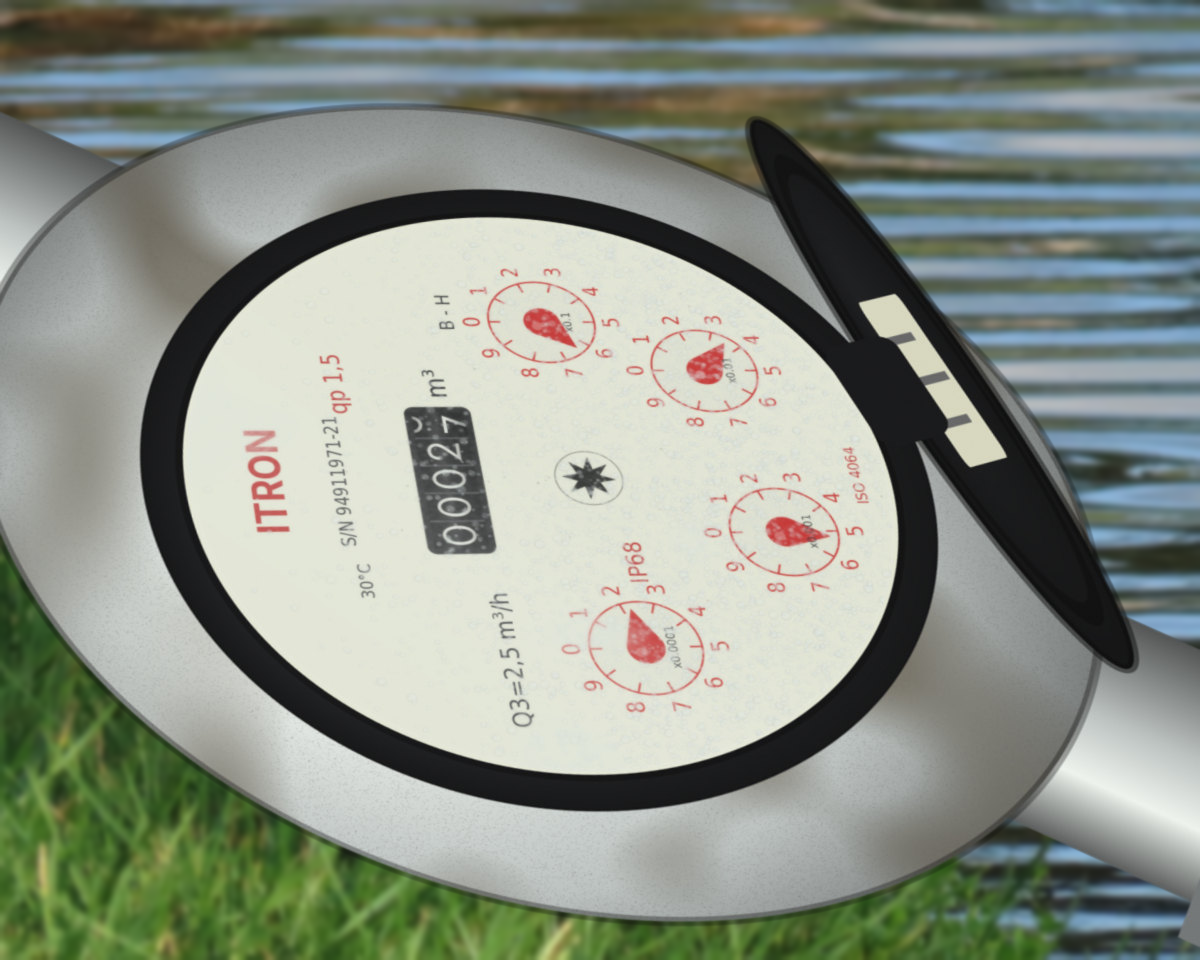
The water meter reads 26.6352 m³
